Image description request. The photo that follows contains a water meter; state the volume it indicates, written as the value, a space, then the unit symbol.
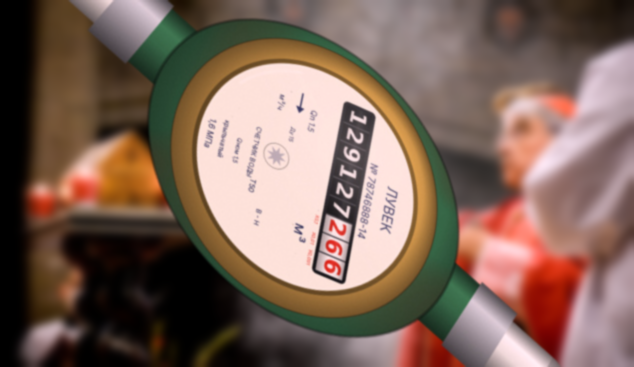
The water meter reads 129127.266 m³
